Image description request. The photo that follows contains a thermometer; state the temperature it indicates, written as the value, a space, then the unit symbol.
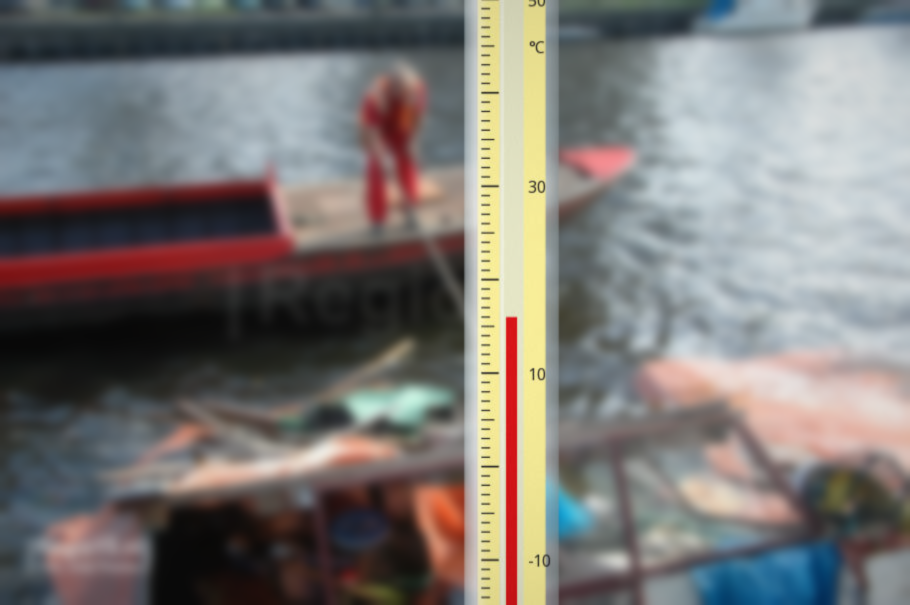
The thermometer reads 16 °C
